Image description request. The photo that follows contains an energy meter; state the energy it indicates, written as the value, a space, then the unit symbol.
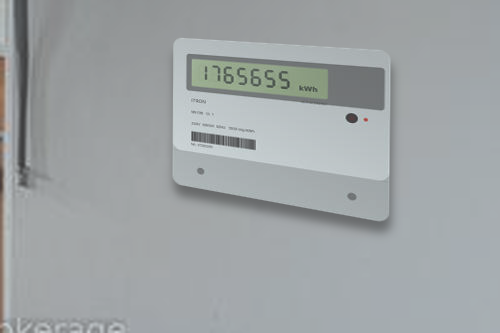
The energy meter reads 1765655 kWh
